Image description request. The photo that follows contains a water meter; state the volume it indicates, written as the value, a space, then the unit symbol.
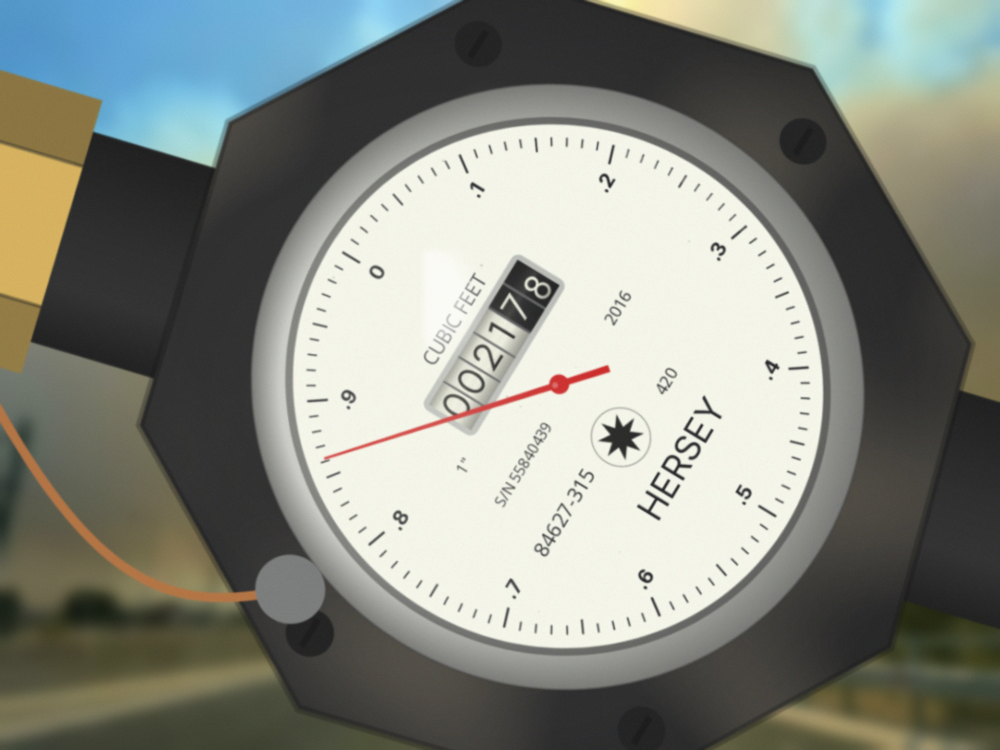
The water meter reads 2177.86 ft³
